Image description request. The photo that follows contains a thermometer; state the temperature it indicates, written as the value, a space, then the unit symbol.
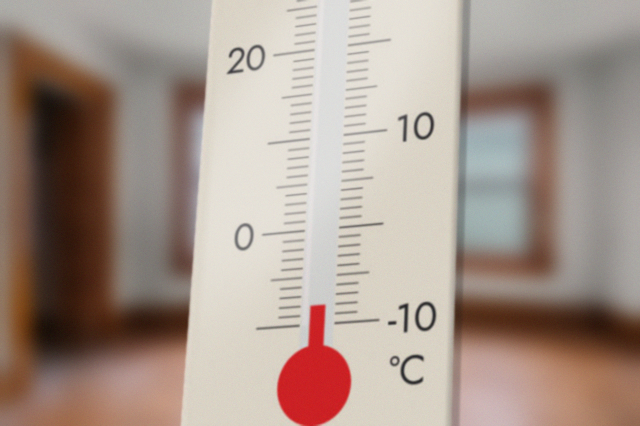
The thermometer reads -8 °C
